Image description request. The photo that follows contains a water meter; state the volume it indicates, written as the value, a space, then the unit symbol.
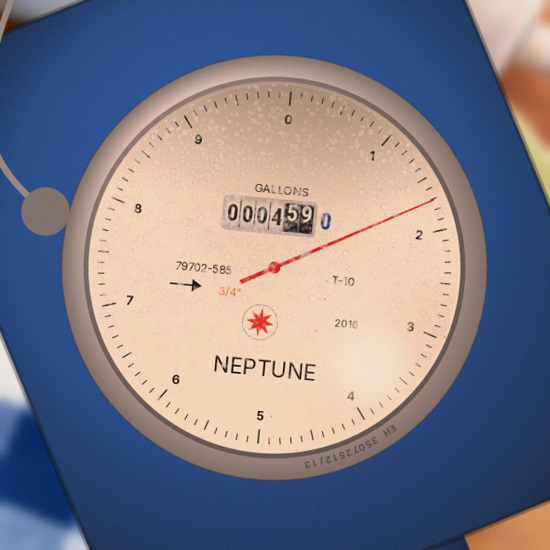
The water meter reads 4591.7 gal
